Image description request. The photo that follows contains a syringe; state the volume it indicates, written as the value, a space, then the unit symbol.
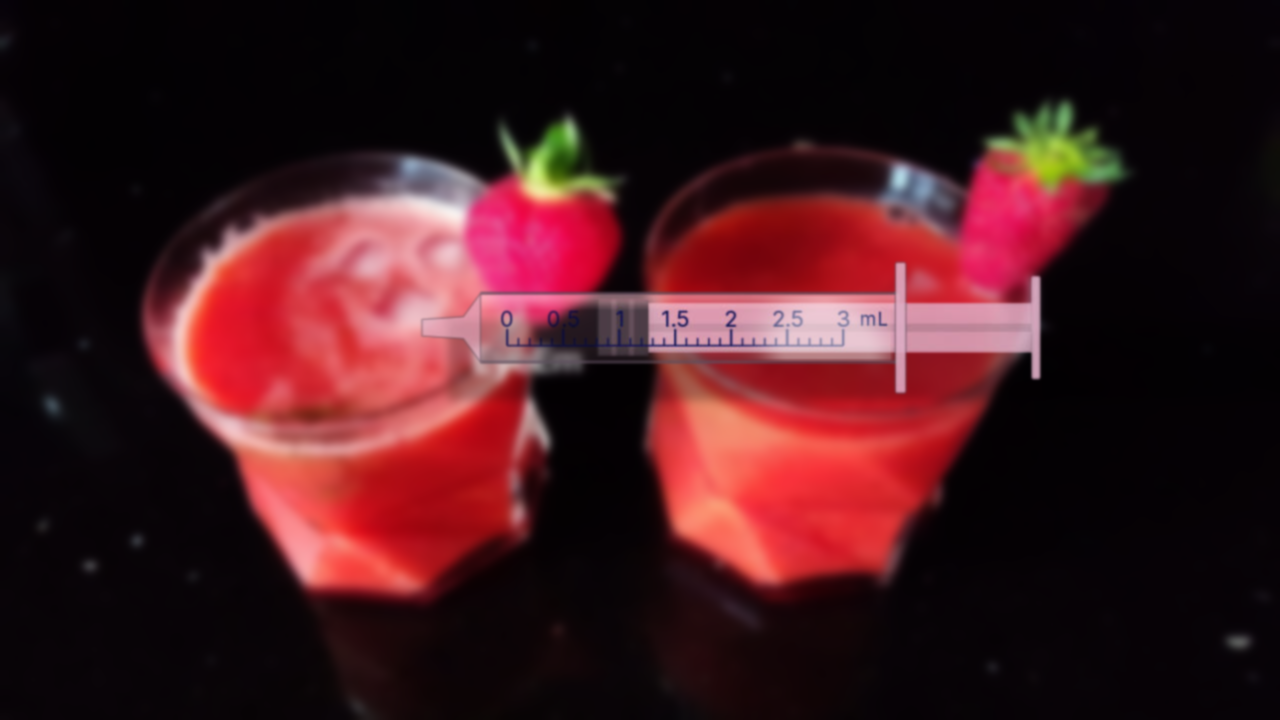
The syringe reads 0.8 mL
